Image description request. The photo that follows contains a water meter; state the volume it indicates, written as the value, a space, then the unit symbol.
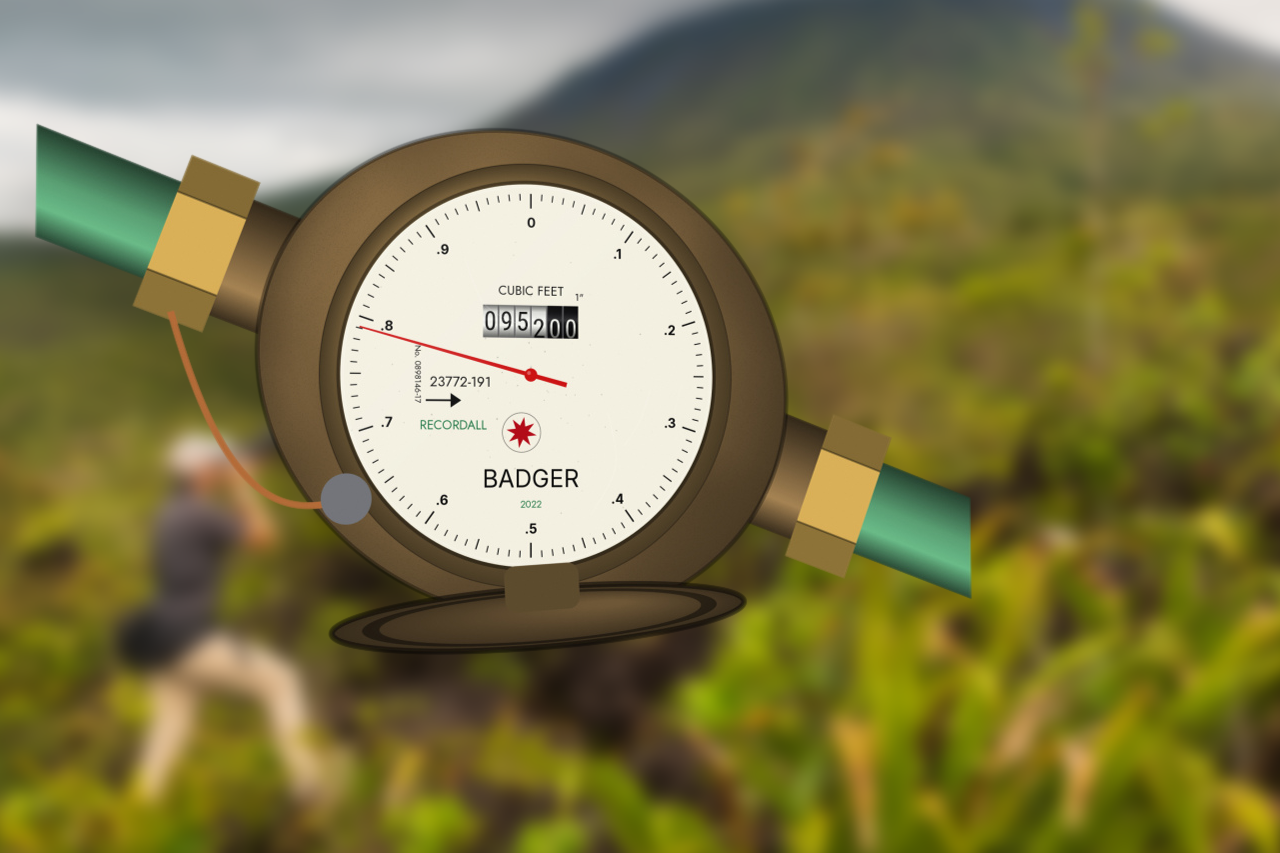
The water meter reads 95199.79 ft³
